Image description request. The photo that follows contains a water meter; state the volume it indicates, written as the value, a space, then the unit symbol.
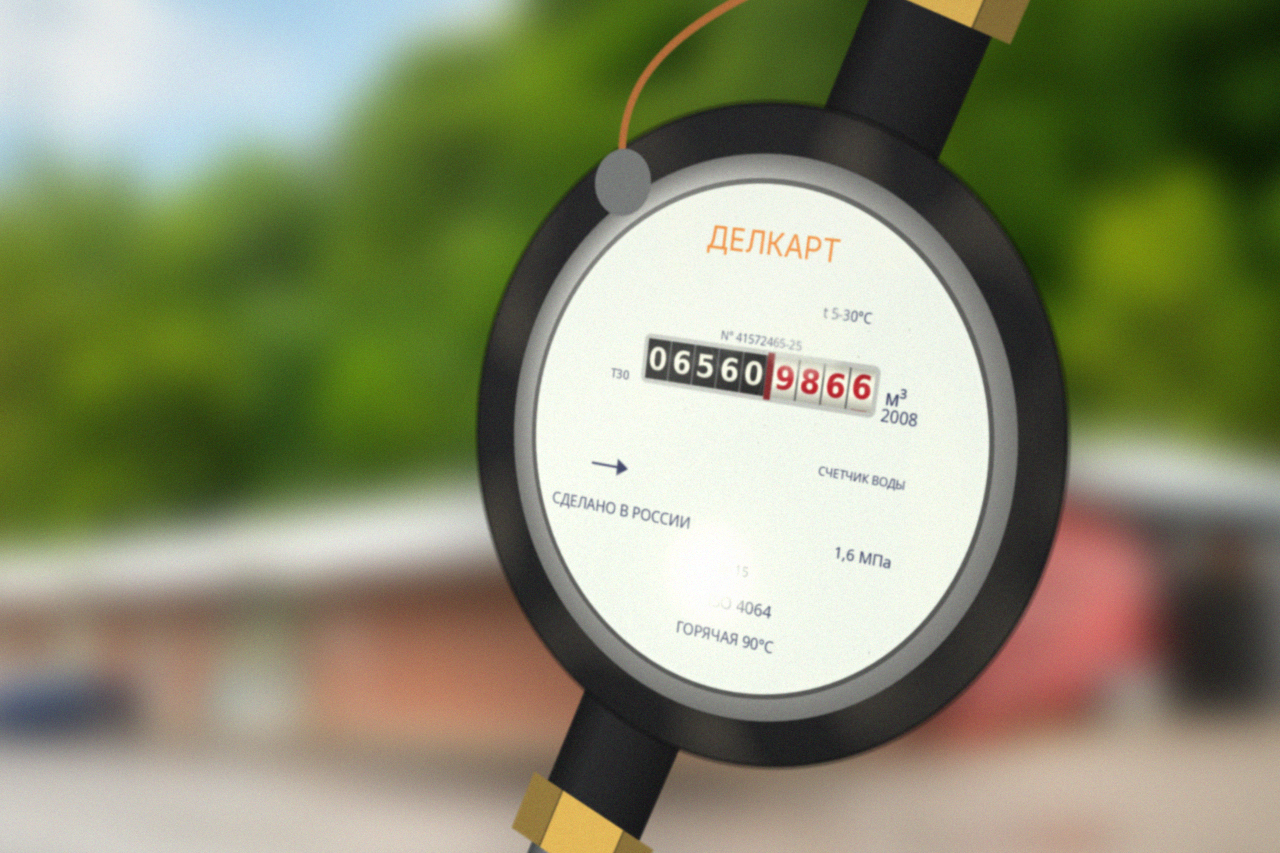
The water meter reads 6560.9866 m³
